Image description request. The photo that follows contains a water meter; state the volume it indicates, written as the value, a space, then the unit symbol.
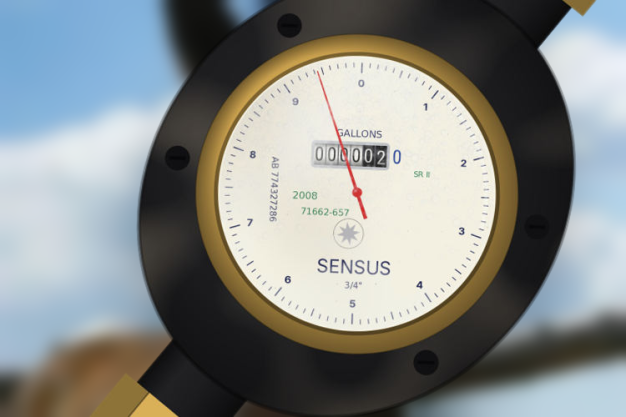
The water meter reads 19.4 gal
